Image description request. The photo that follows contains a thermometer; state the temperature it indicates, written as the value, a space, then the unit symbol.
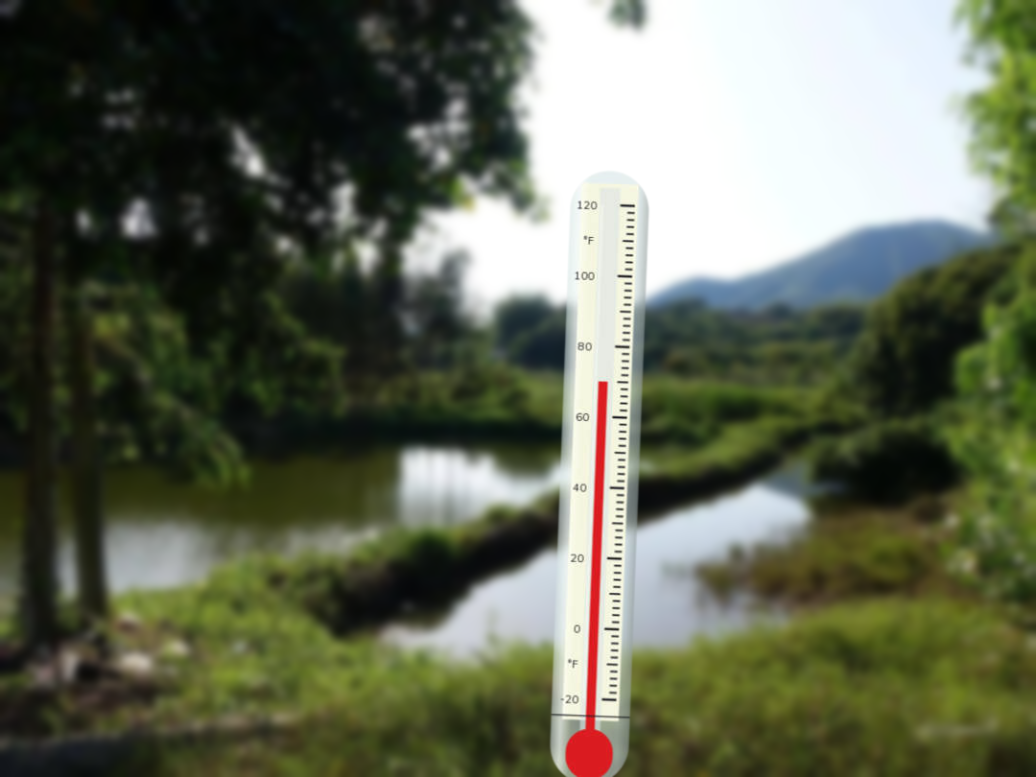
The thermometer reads 70 °F
